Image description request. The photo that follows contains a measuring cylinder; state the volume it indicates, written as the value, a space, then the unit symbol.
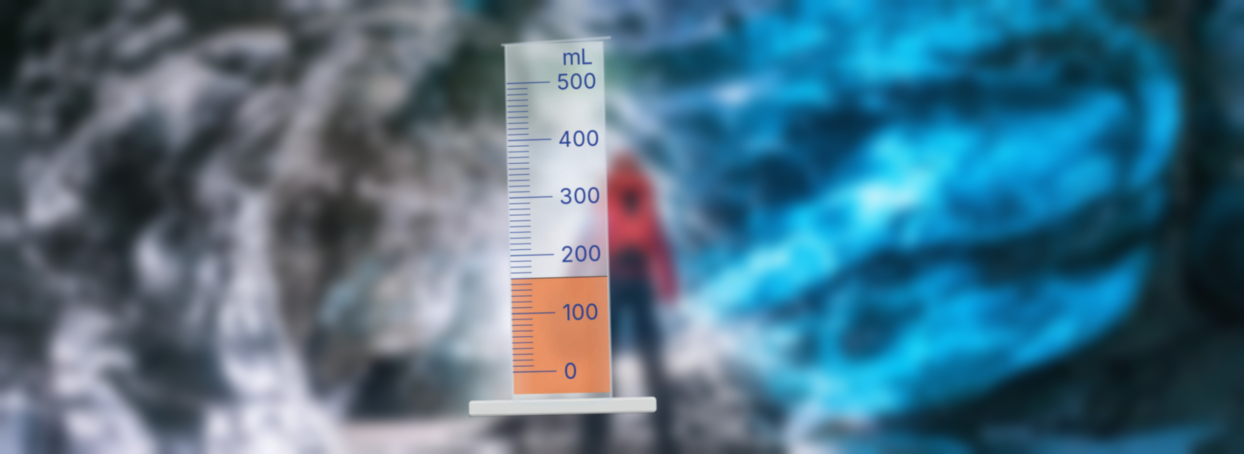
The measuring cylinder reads 160 mL
